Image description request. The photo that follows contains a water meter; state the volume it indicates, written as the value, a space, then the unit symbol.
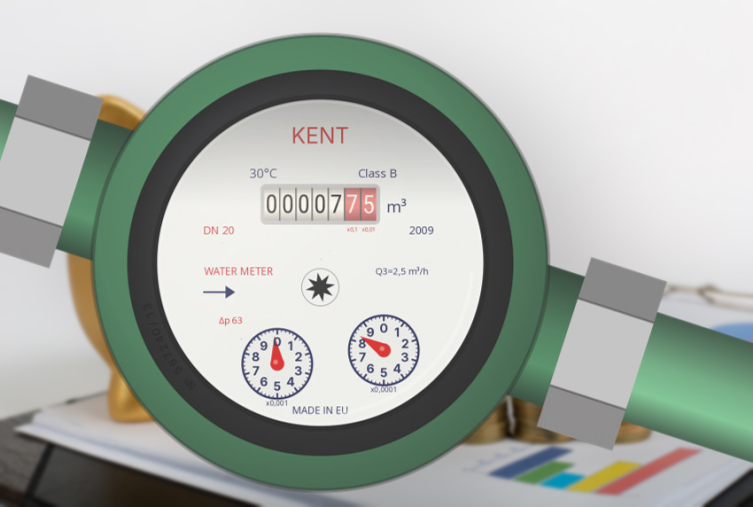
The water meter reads 7.7498 m³
